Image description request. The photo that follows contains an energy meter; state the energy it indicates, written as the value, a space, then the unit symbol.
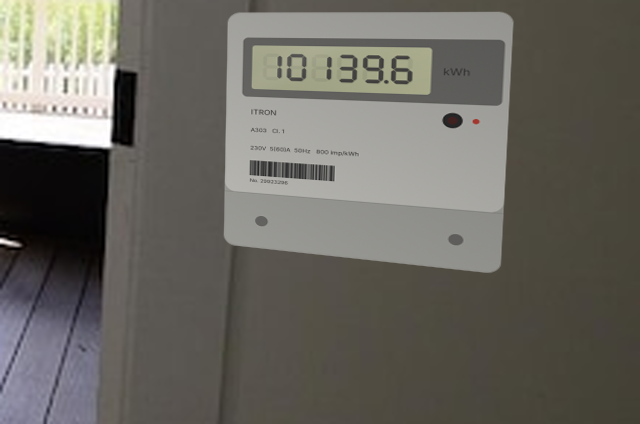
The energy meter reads 10139.6 kWh
